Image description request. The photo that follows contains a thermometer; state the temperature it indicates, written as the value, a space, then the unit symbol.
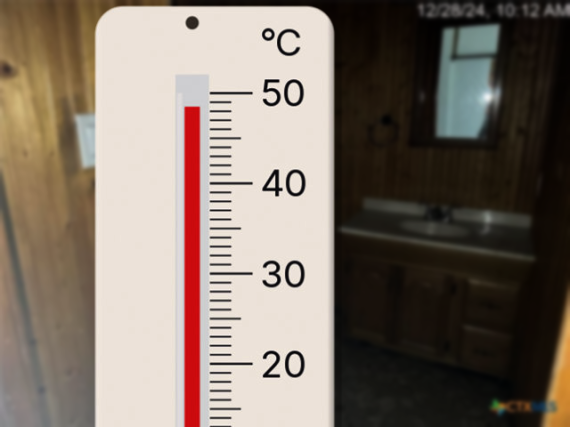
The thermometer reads 48.5 °C
